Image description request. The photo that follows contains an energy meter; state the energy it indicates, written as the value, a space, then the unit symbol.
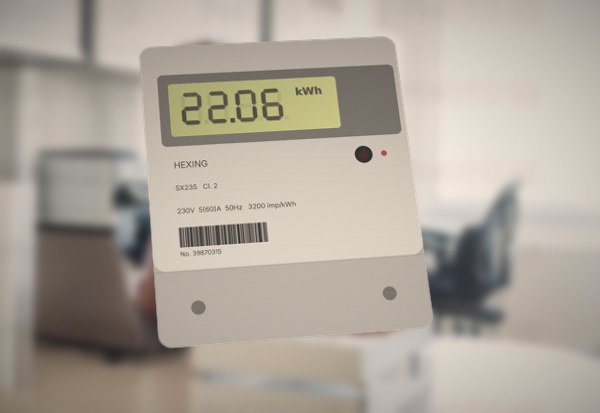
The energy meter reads 22.06 kWh
